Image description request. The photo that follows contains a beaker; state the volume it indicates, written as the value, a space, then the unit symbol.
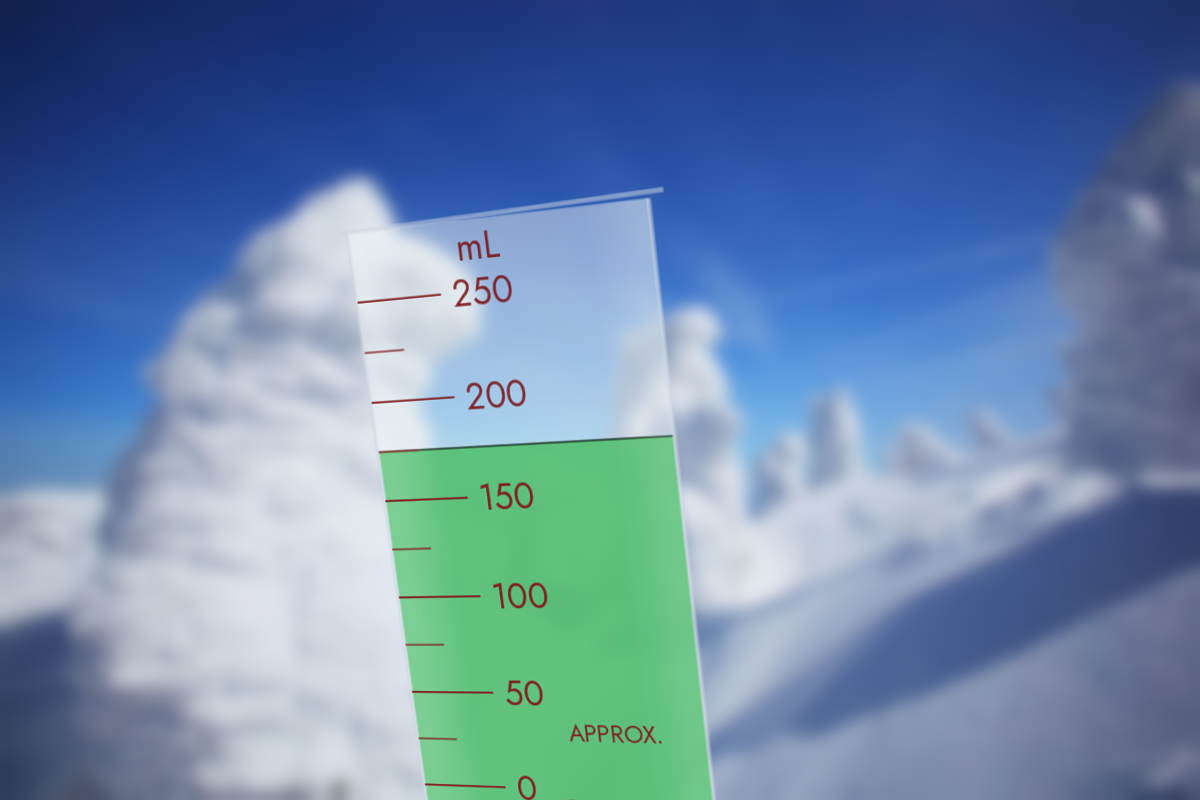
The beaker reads 175 mL
